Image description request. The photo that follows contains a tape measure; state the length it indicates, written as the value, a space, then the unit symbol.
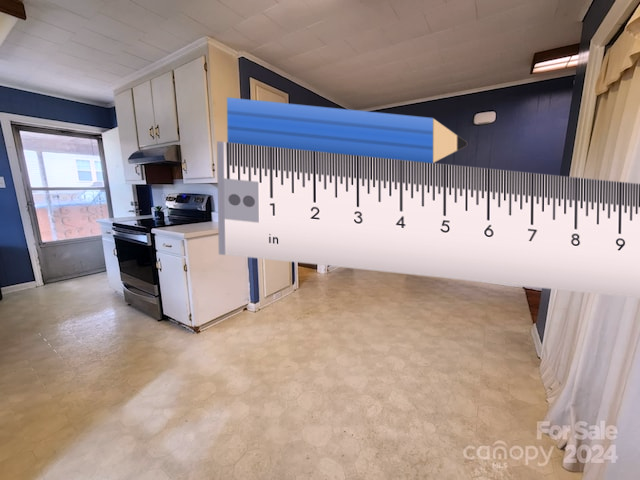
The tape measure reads 5.5 in
